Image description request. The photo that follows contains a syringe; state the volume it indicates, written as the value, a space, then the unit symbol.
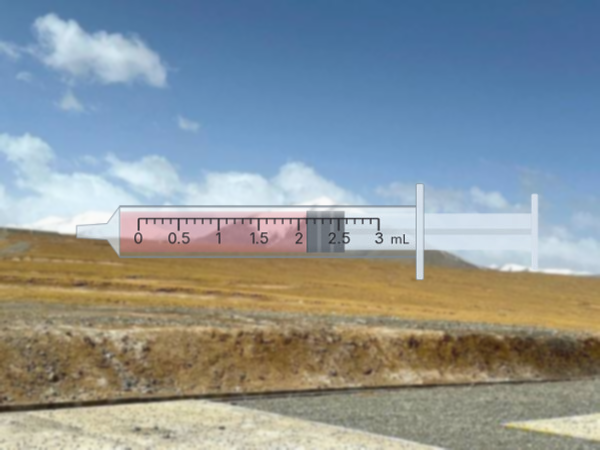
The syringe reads 2.1 mL
